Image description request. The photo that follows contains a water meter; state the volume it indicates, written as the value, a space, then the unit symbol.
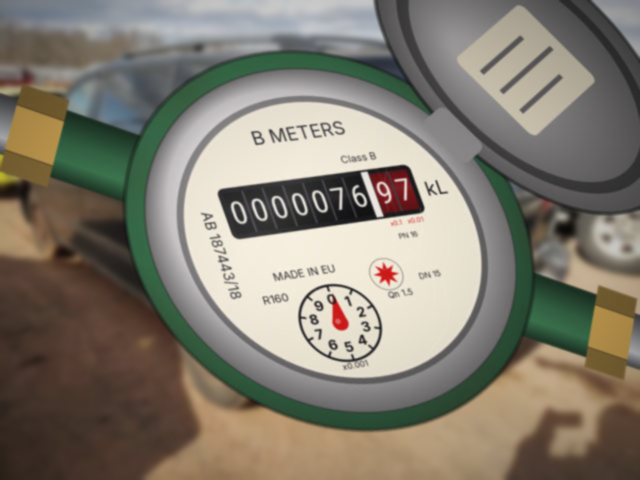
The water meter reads 76.970 kL
